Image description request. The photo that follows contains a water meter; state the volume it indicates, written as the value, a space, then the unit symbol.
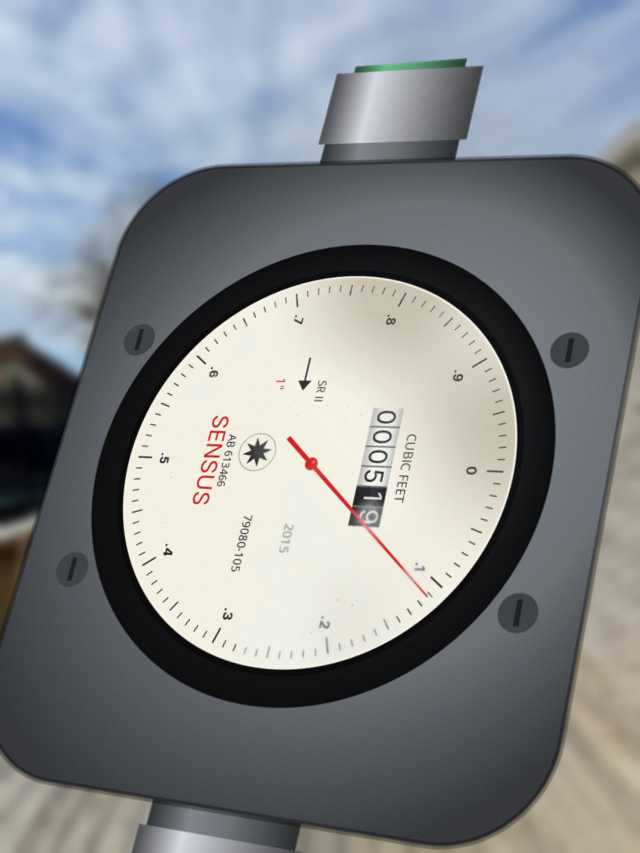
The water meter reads 519.11 ft³
